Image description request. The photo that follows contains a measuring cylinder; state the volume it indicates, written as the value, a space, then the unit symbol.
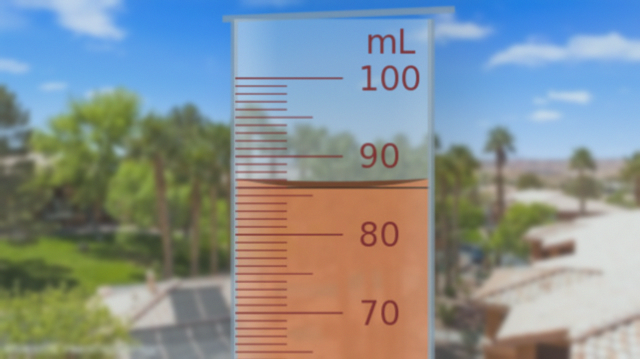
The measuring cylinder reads 86 mL
